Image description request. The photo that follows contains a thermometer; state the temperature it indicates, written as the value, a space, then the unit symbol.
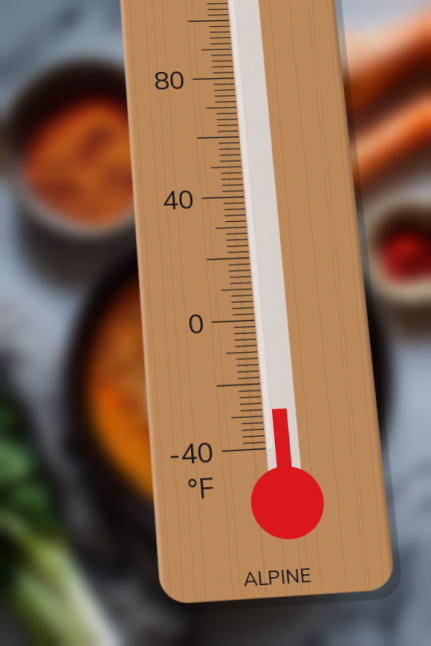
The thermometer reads -28 °F
